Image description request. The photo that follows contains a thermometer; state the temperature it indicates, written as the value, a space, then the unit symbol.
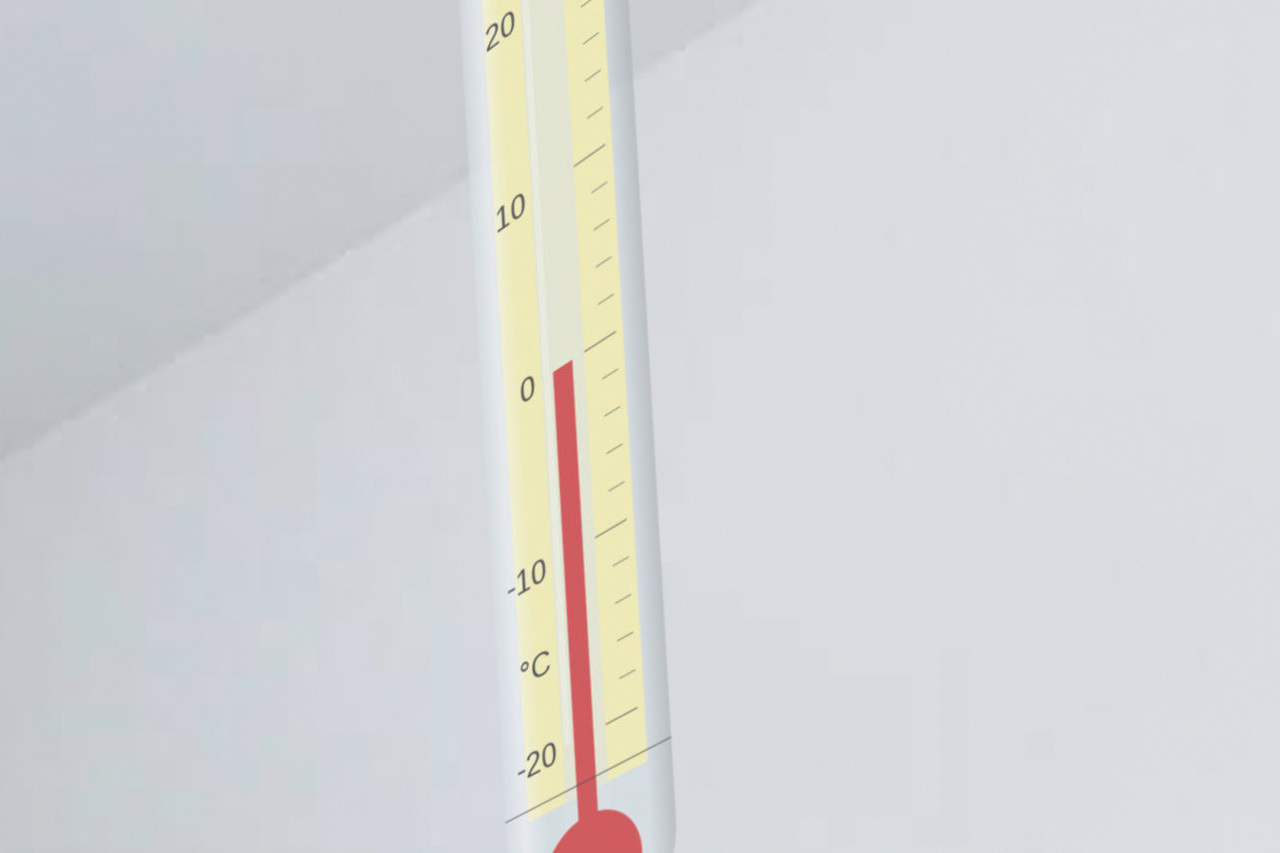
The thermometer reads 0 °C
